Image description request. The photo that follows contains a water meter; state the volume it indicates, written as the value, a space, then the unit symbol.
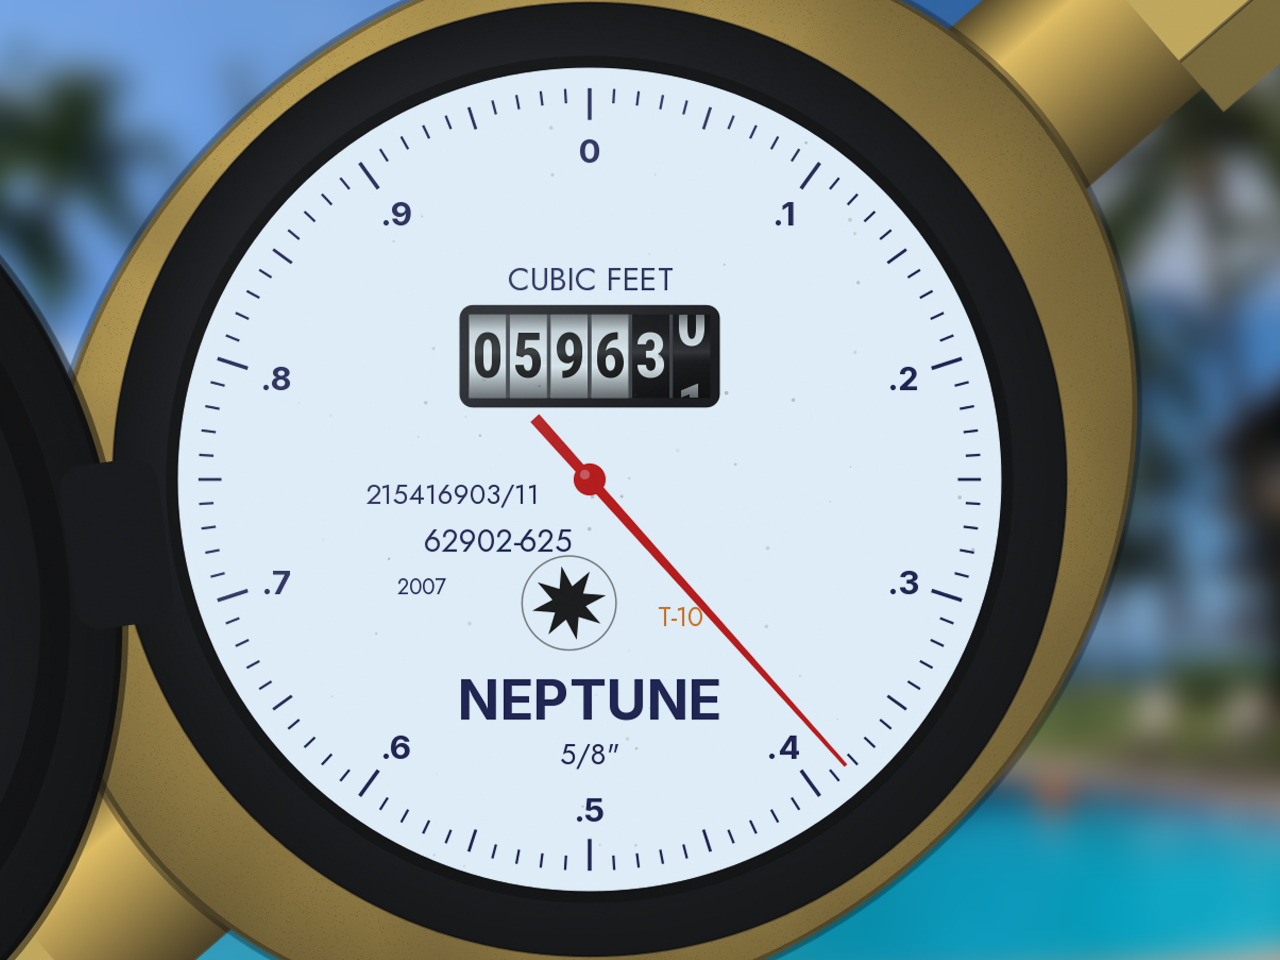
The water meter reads 59630.38 ft³
